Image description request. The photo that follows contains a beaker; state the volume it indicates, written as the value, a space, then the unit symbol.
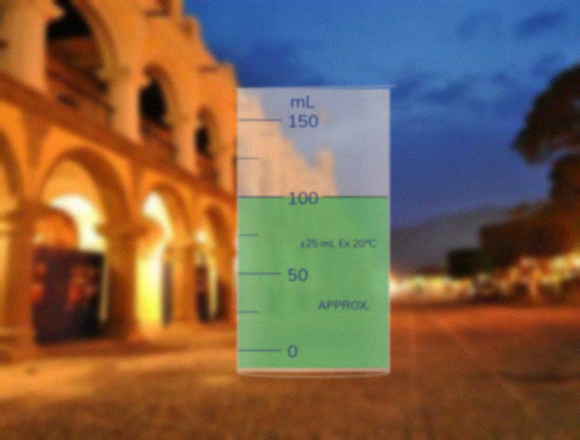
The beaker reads 100 mL
